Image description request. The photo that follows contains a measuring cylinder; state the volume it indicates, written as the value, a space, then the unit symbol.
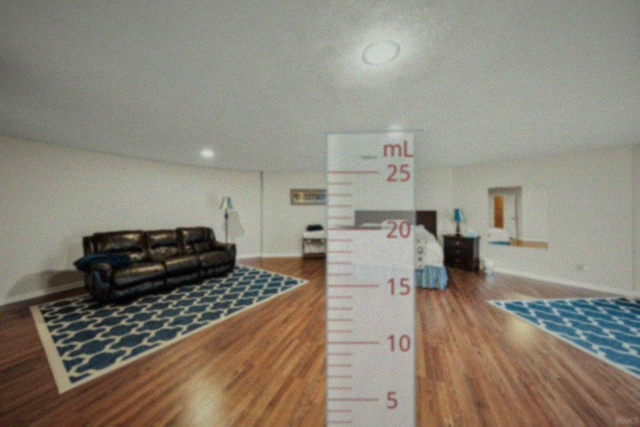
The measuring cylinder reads 20 mL
